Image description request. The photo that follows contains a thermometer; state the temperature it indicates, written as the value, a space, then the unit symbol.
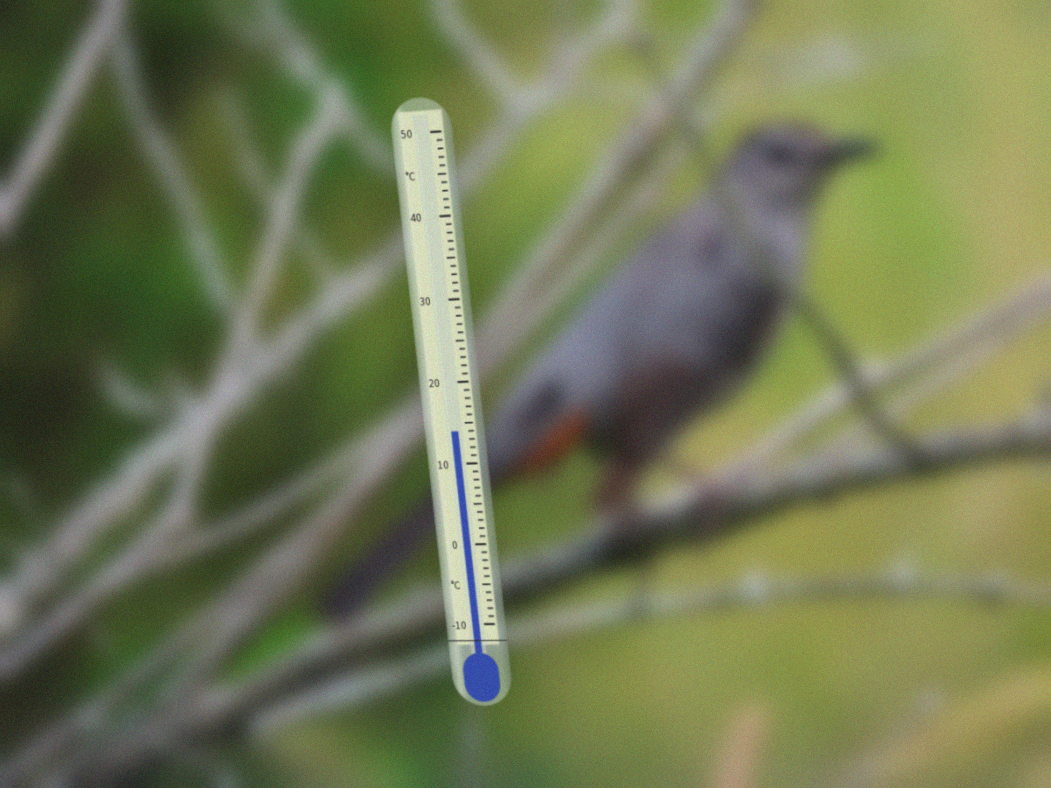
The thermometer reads 14 °C
